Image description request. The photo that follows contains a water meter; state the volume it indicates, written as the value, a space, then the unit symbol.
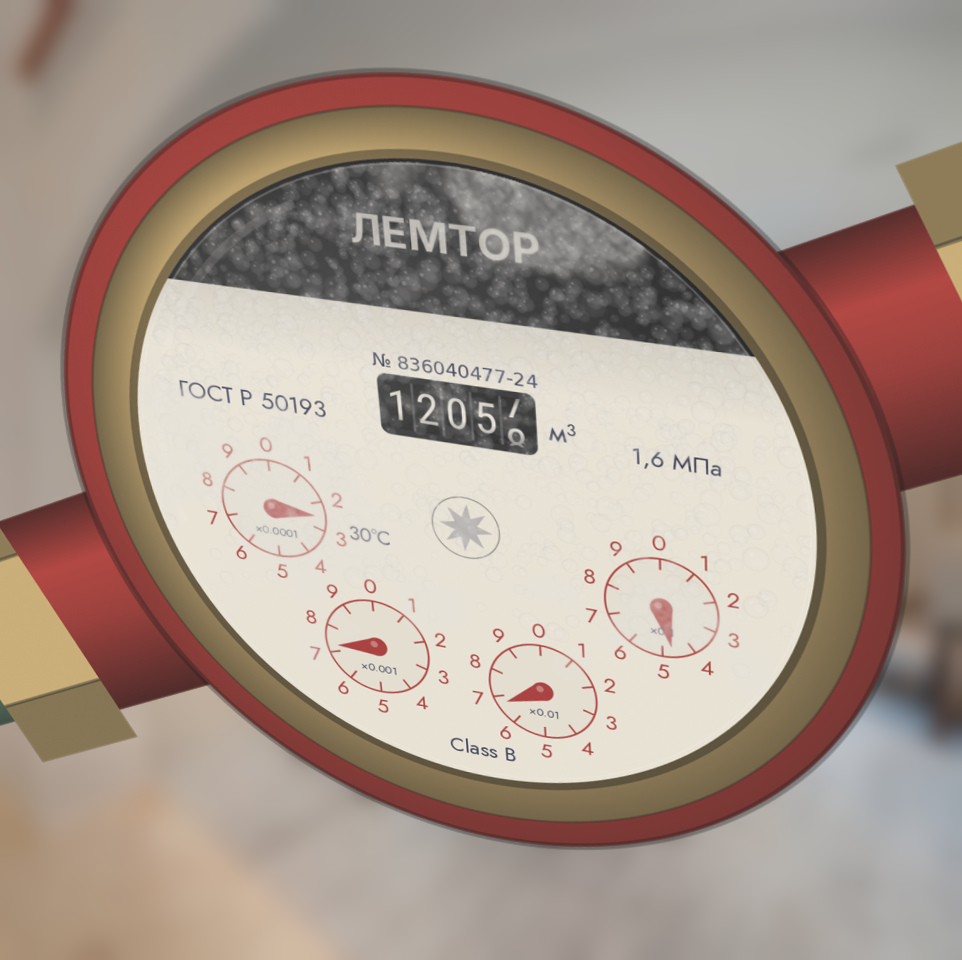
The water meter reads 12057.4672 m³
